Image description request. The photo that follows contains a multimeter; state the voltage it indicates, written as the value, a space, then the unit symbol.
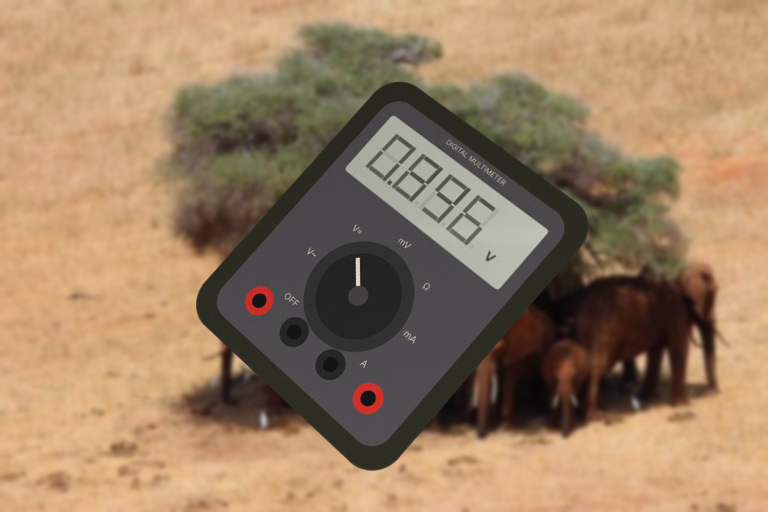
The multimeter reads 0.896 V
